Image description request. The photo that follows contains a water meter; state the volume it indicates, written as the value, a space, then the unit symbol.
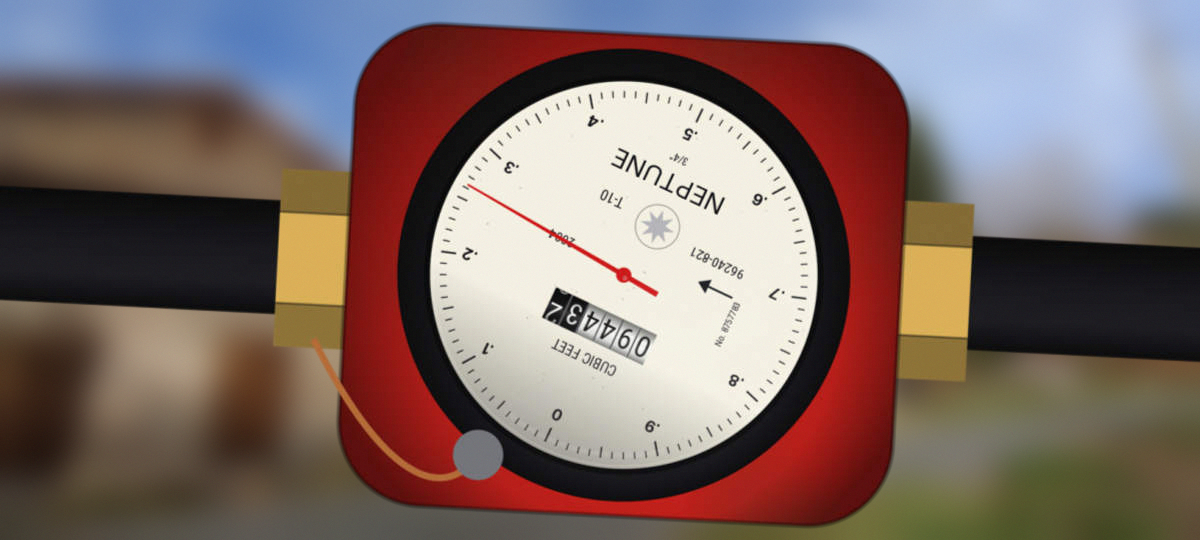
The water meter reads 94432.26 ft³
